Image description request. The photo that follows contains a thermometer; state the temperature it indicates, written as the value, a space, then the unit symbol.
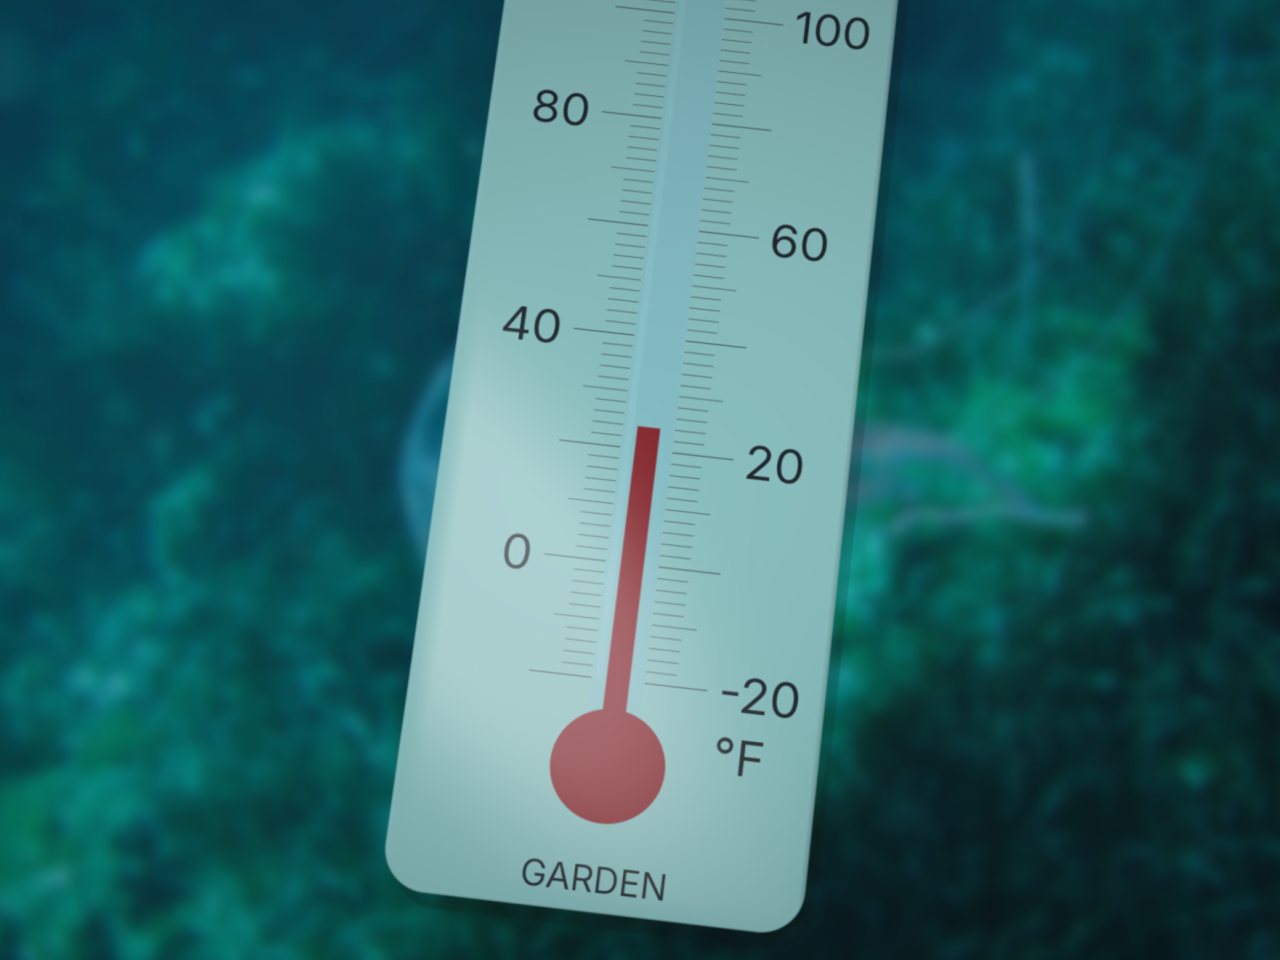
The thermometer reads 24 °F
